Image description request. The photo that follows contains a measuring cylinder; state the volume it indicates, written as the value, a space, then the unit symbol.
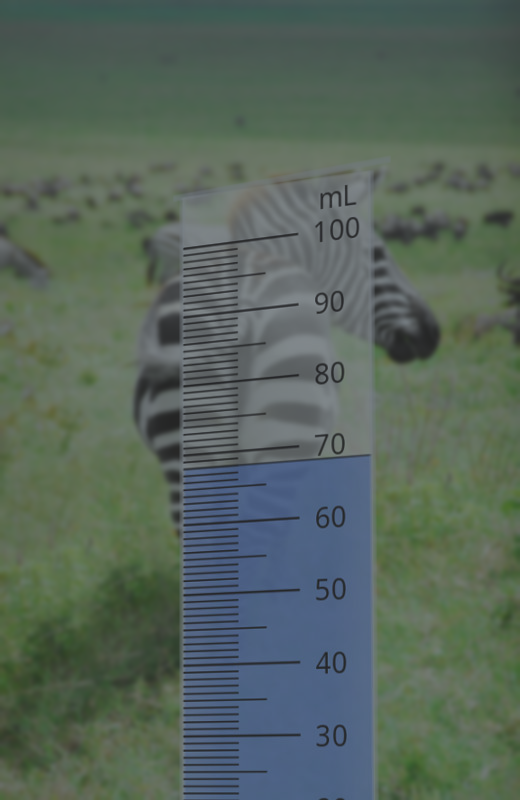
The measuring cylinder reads 68 mL
